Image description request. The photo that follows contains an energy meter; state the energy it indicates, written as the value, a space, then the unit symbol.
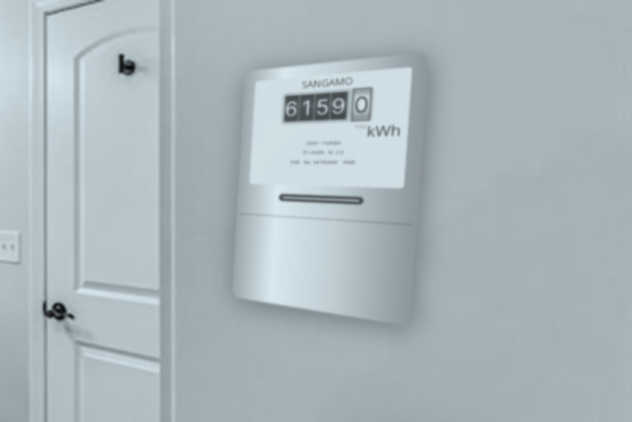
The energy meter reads 6159.0 kWh
